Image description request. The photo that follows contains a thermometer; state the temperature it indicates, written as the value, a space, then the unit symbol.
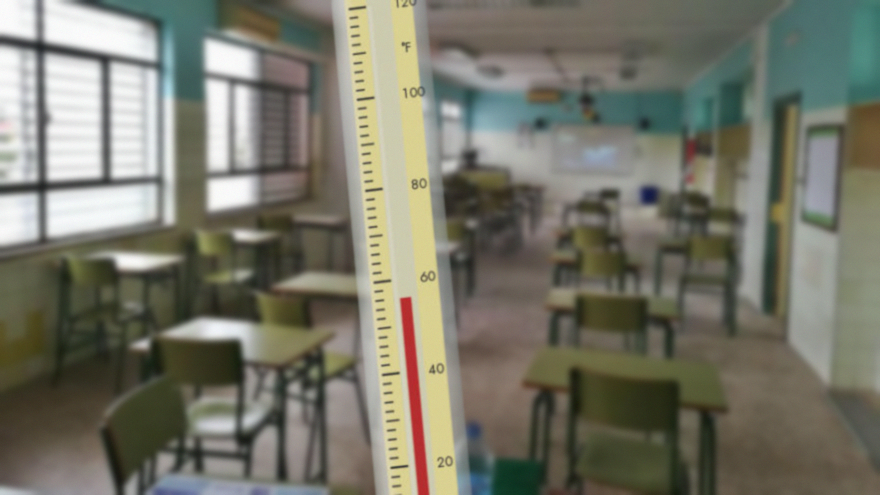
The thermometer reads 56 °F
